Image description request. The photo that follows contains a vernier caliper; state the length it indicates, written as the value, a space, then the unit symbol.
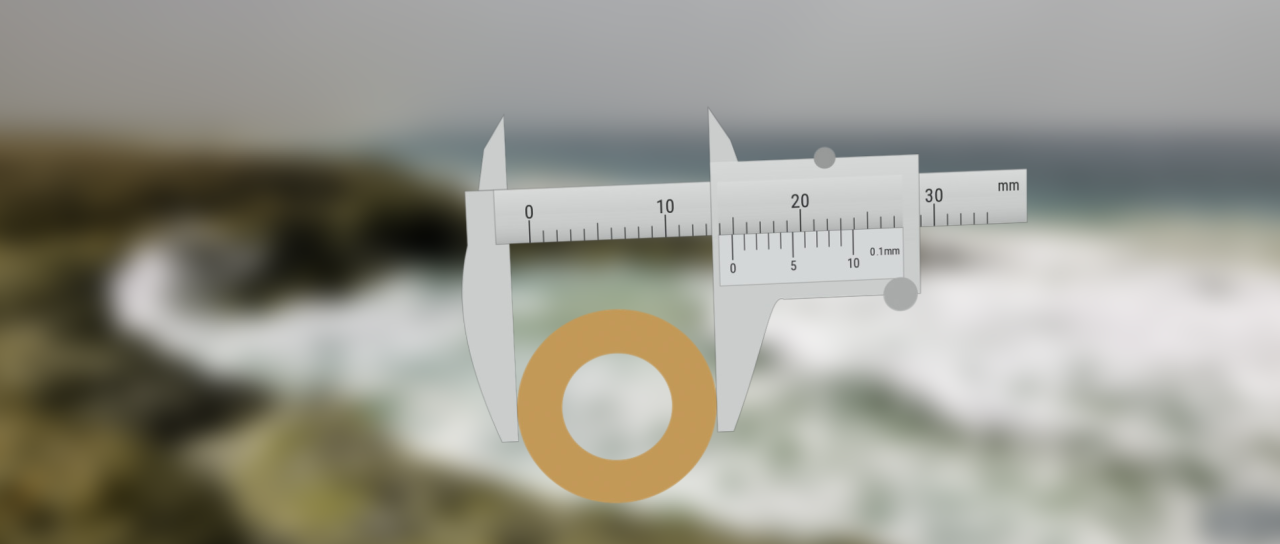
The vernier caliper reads 14.9 mm
